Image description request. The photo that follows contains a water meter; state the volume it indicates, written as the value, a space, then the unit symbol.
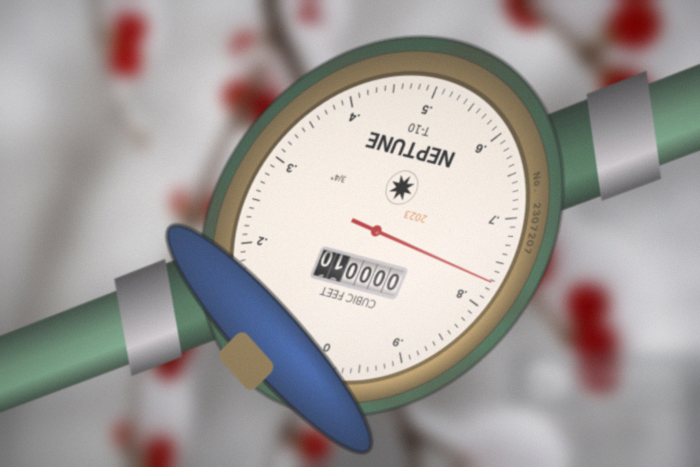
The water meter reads 9.77 ft³
